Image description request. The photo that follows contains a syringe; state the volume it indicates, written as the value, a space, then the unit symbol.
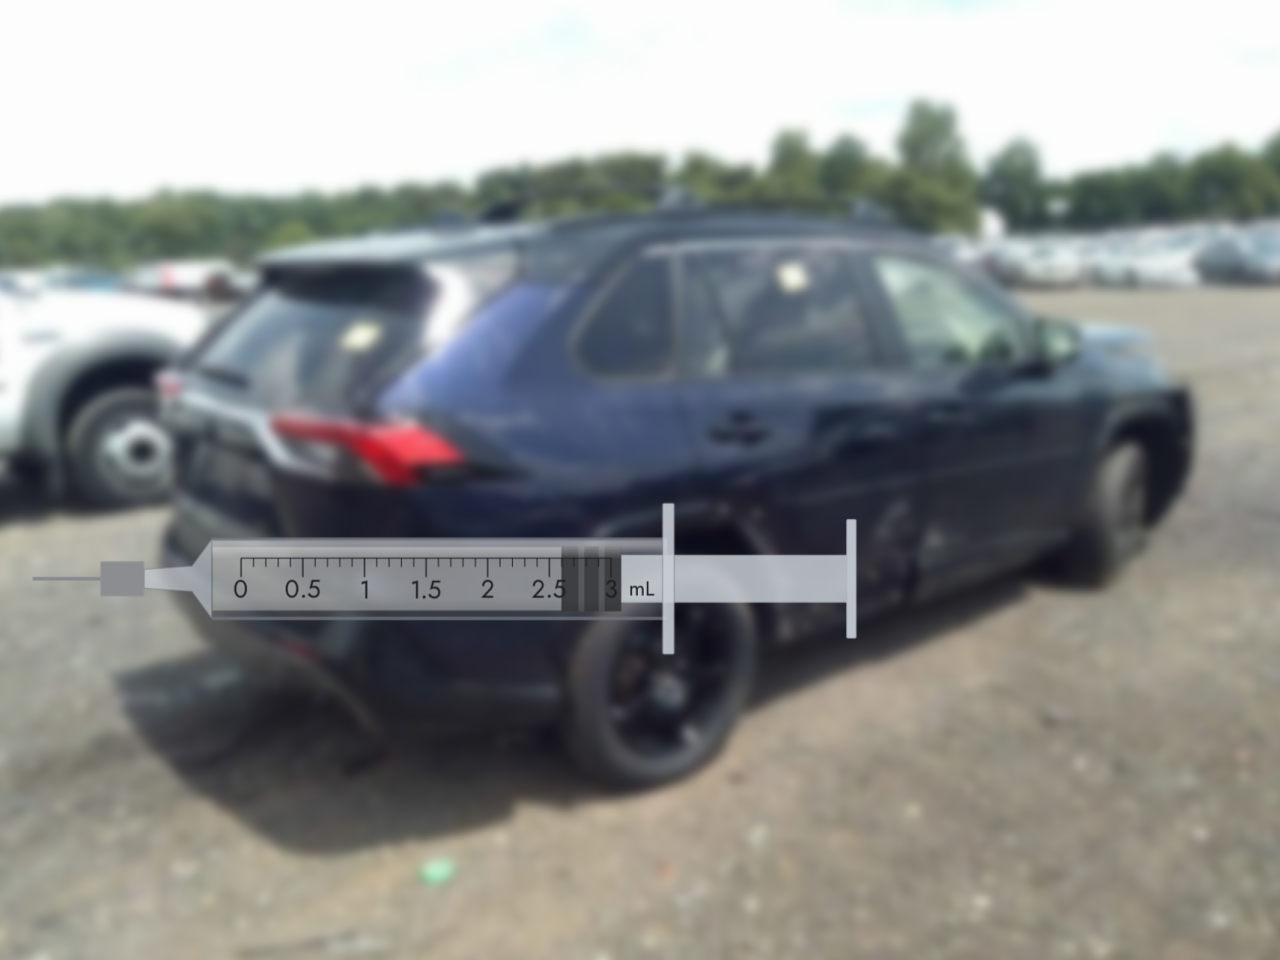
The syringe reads 2.6 mL
